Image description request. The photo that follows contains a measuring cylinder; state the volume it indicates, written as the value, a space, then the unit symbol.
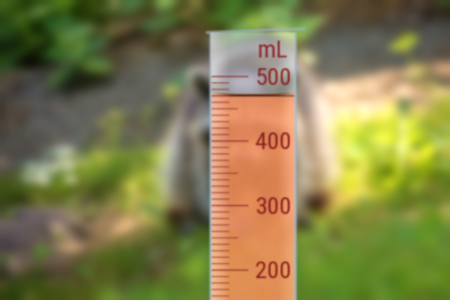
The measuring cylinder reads 470 mL
